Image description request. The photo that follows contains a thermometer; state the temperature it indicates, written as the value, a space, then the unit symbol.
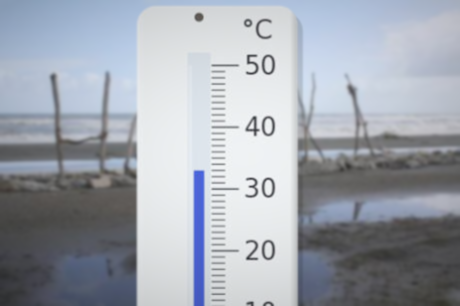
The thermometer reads 33 °C
